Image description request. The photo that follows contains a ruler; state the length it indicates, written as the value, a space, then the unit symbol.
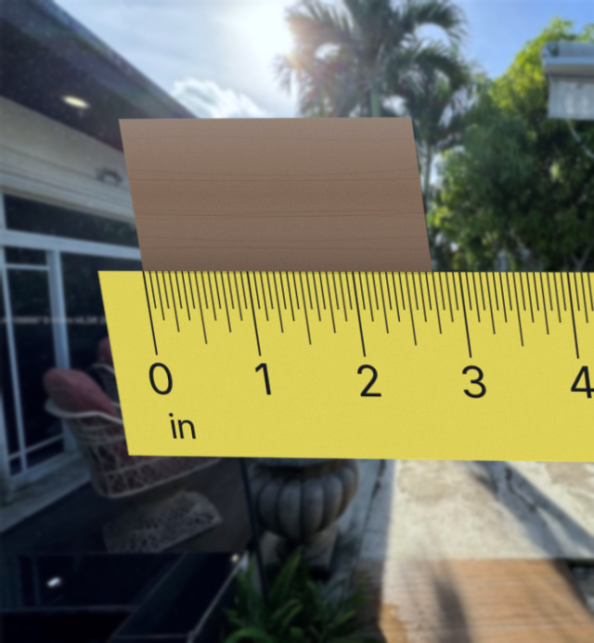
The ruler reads 2.75 in
